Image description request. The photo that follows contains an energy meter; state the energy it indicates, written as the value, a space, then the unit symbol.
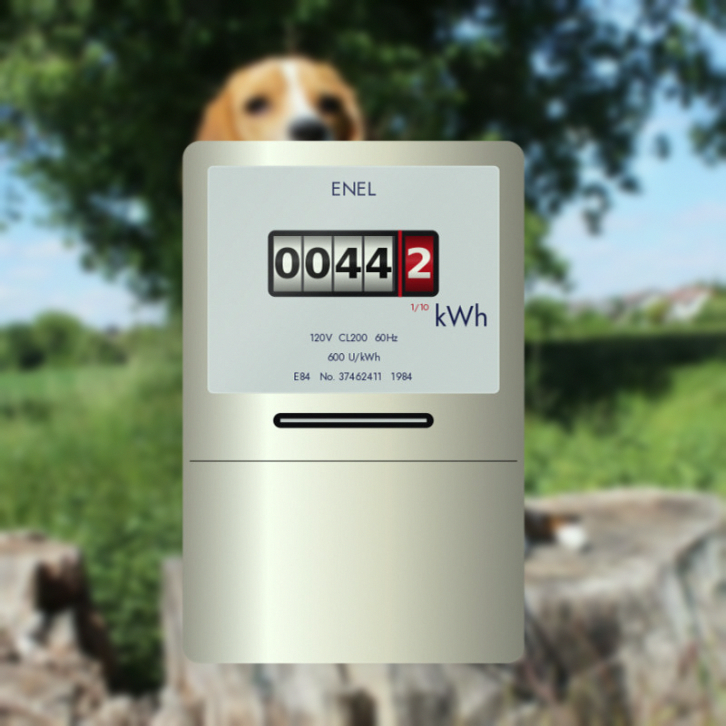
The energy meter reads 44.2 kWh
